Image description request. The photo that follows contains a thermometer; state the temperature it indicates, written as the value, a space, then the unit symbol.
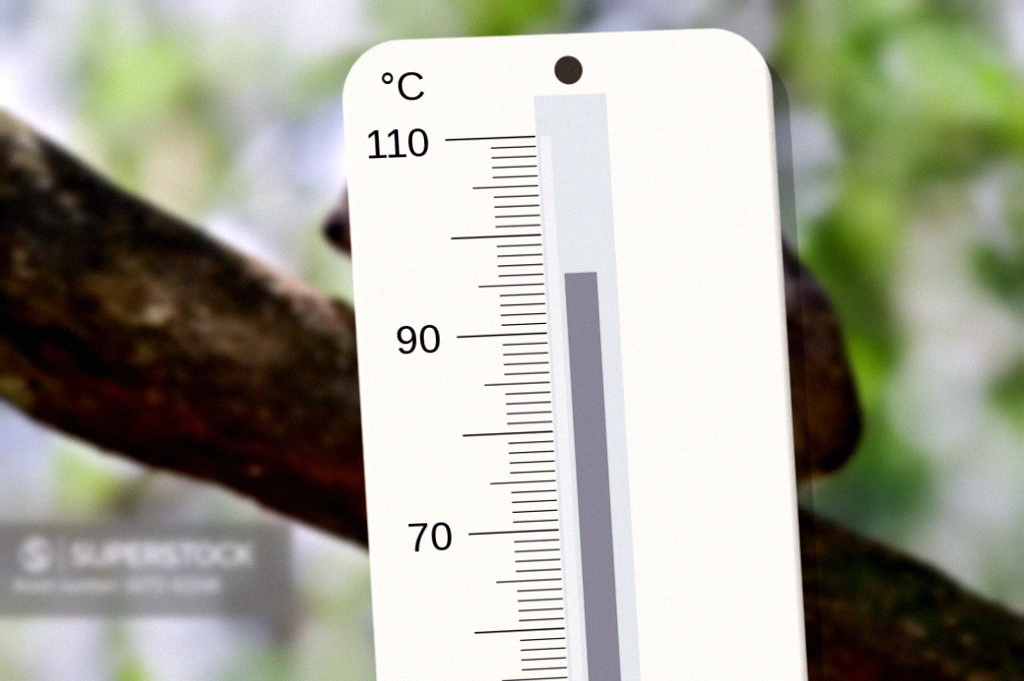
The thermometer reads 96 °C
